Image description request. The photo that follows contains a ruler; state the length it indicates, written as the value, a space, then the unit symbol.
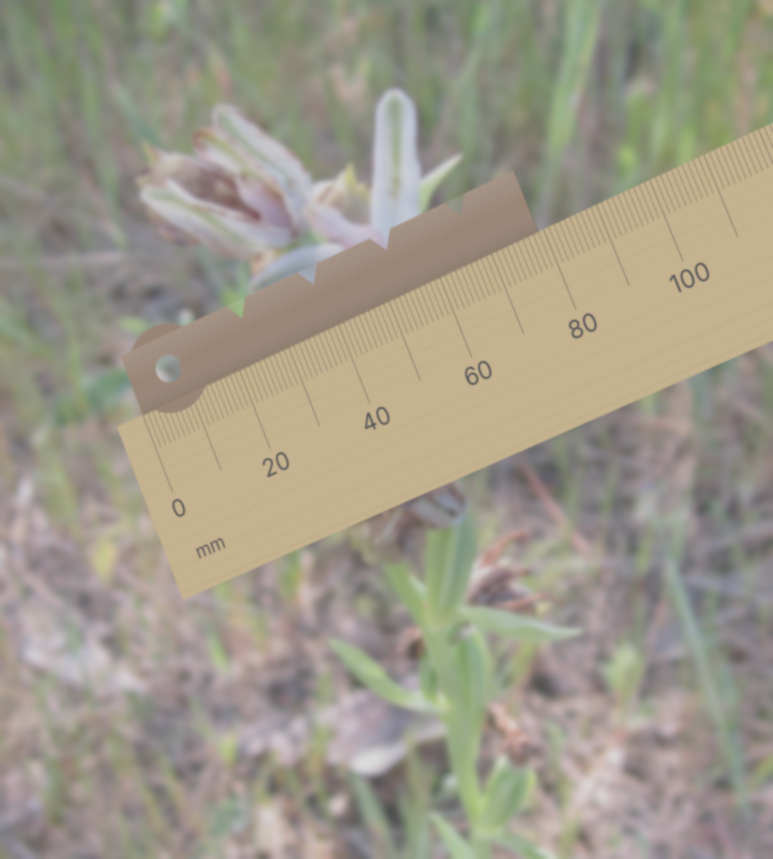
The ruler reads 79 mm
